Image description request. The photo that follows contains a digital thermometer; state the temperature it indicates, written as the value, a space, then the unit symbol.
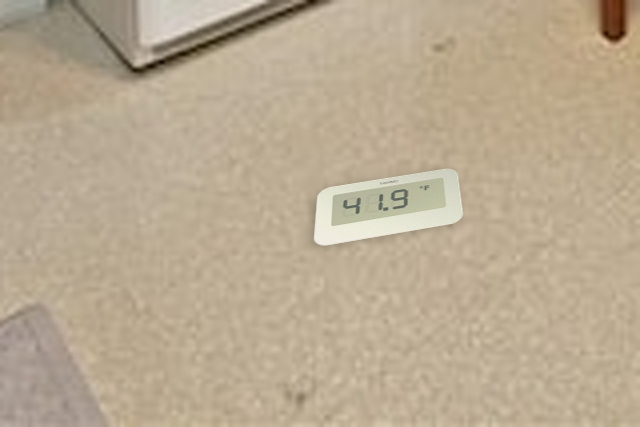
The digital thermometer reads 41.9 °F
